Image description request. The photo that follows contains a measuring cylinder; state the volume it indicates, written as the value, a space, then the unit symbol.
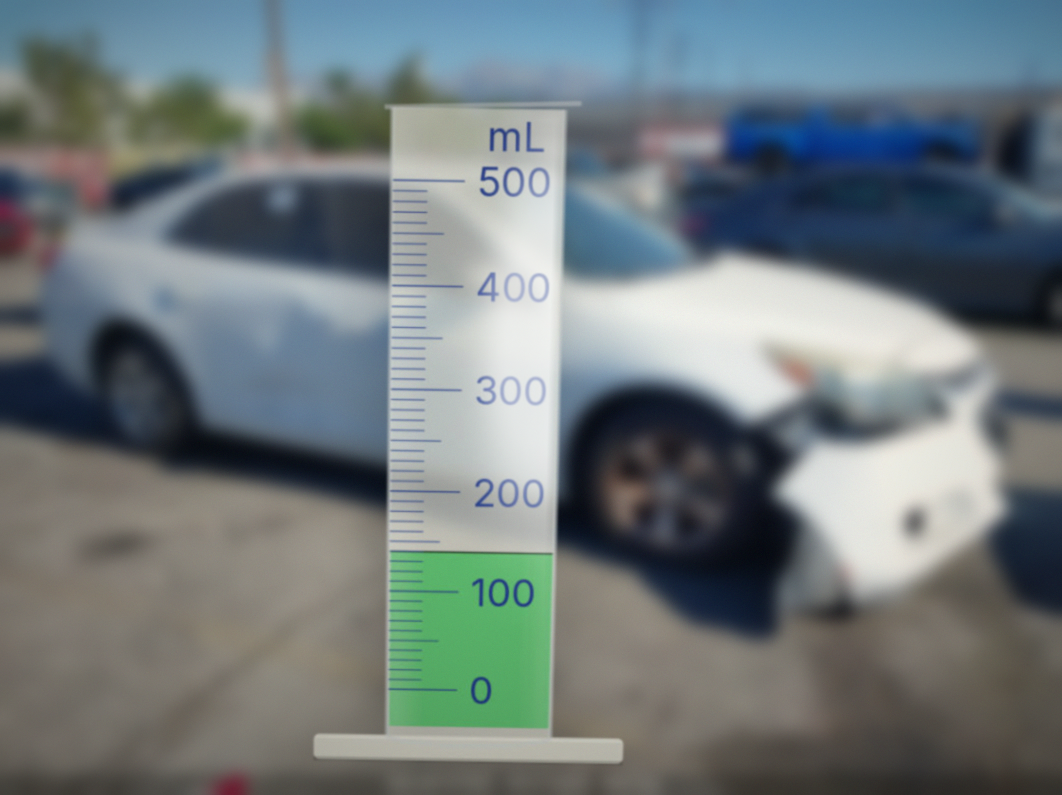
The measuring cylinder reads 140 mL
